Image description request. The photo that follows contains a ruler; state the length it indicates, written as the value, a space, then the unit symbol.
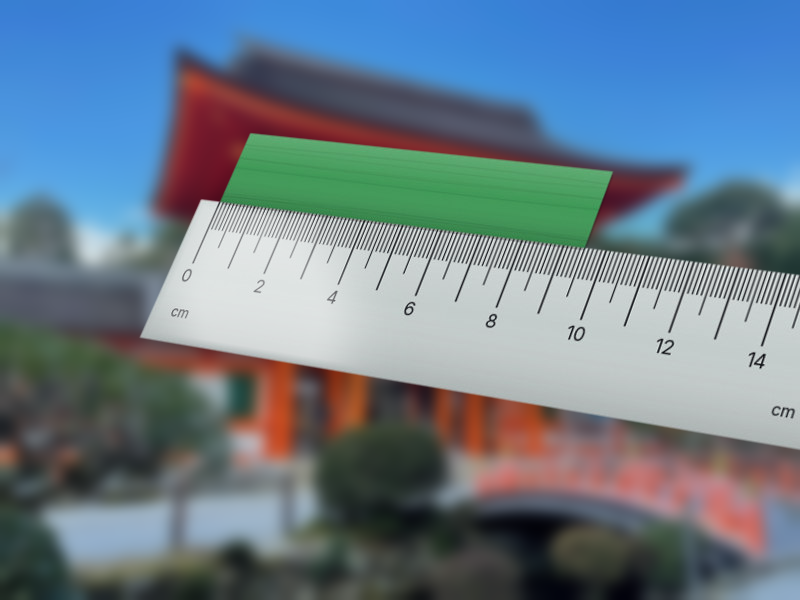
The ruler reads 9.5 cm
